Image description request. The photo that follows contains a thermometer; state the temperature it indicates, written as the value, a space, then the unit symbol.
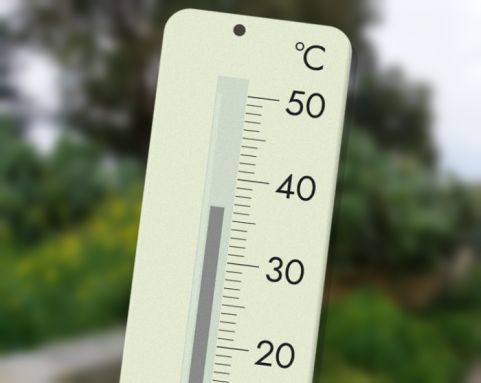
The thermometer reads 36.5 °C
